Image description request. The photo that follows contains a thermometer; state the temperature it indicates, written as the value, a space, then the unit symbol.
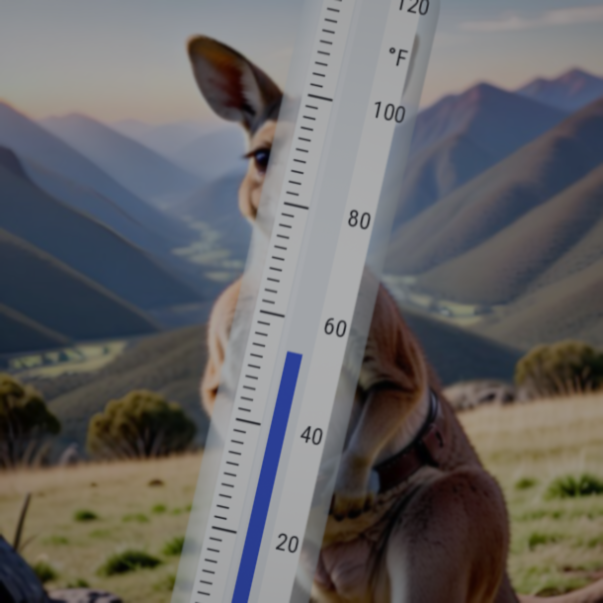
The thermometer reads 54 °F
